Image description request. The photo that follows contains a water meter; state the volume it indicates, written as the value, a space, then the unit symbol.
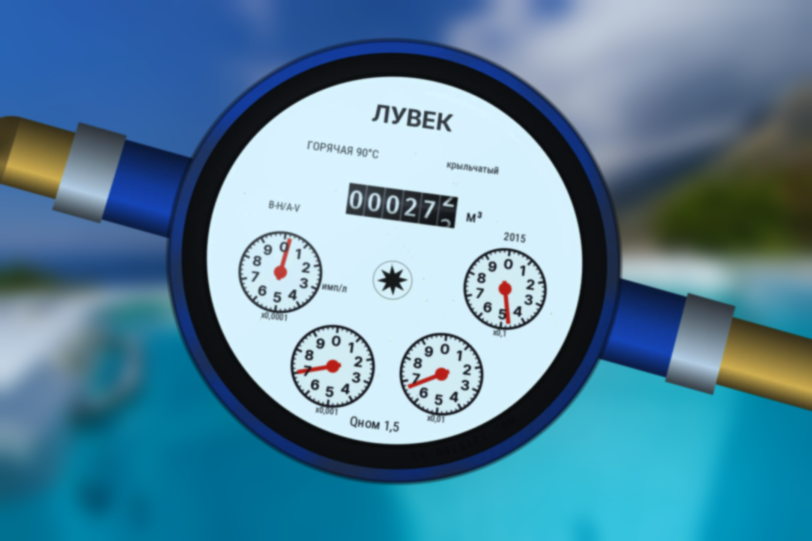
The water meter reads 272.4670 m³
